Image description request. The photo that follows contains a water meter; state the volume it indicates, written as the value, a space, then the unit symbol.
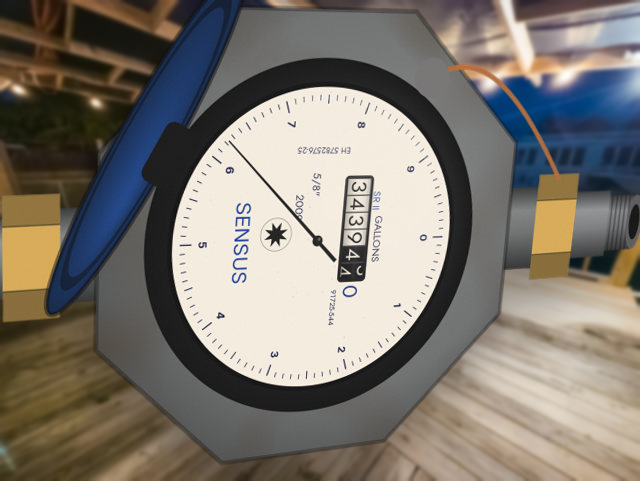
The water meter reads 3439436.2 gal
